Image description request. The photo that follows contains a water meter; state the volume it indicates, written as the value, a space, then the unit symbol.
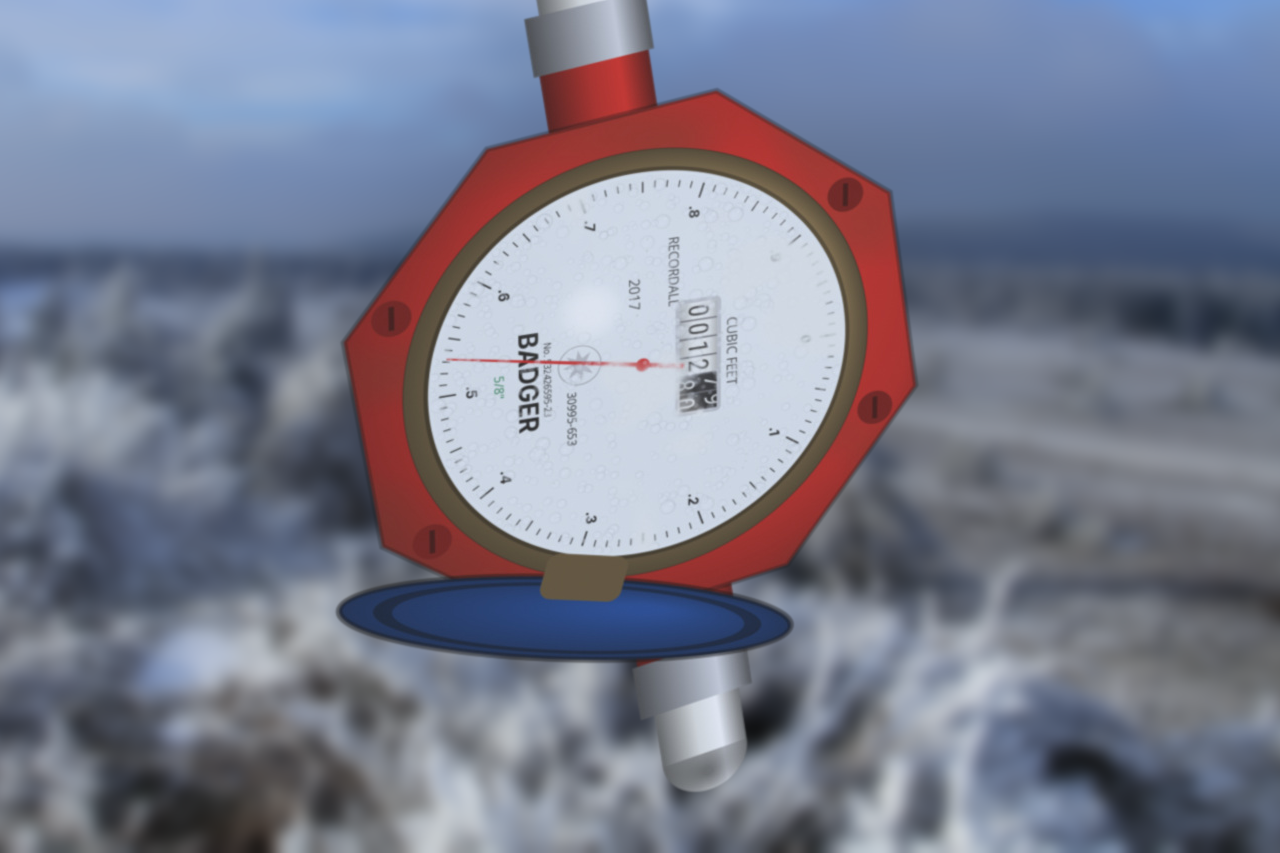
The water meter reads 1279.53 ft³
